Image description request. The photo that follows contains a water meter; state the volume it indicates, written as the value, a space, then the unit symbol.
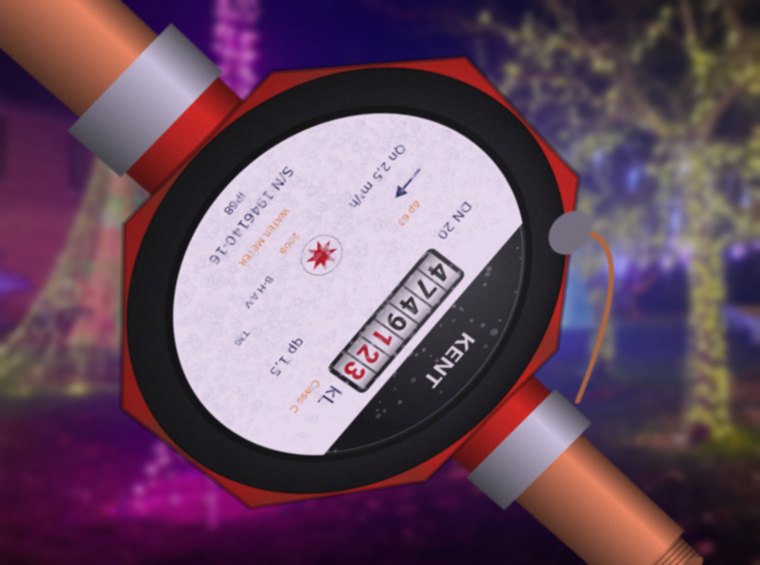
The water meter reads 4749.123 kL
